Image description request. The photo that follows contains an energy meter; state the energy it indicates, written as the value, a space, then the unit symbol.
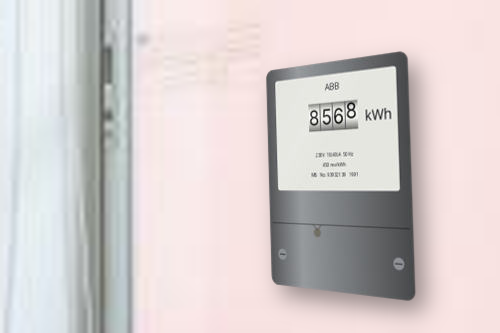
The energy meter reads 8568 kWh
